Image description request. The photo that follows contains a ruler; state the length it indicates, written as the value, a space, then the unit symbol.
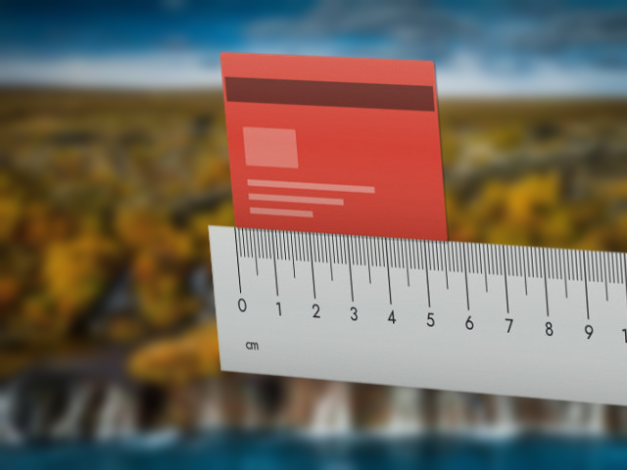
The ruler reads 5.6 cm
